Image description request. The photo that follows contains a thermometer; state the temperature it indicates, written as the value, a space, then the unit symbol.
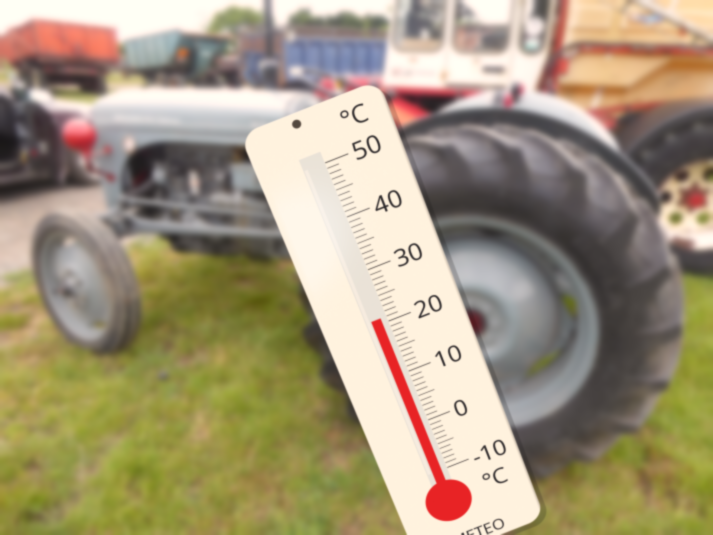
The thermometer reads 21 °C
